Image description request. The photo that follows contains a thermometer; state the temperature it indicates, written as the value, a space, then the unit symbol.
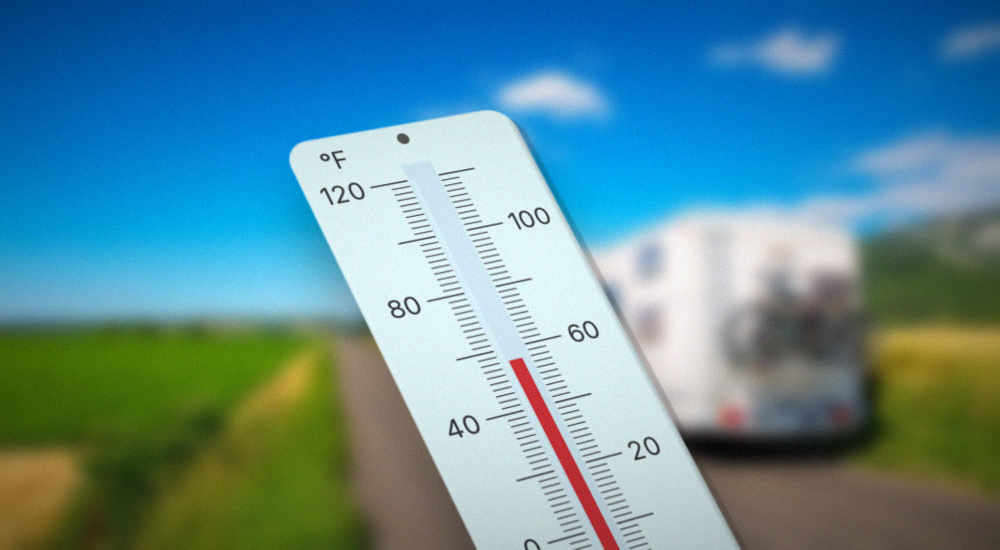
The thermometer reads 56 °F
